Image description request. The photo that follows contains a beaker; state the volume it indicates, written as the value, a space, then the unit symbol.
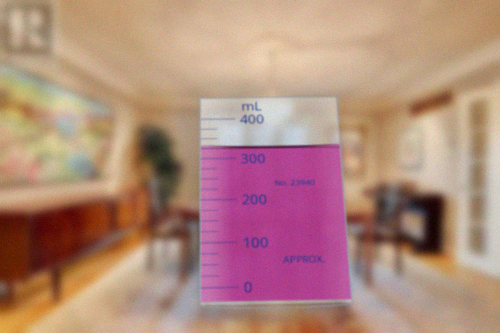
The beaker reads 325 mL
